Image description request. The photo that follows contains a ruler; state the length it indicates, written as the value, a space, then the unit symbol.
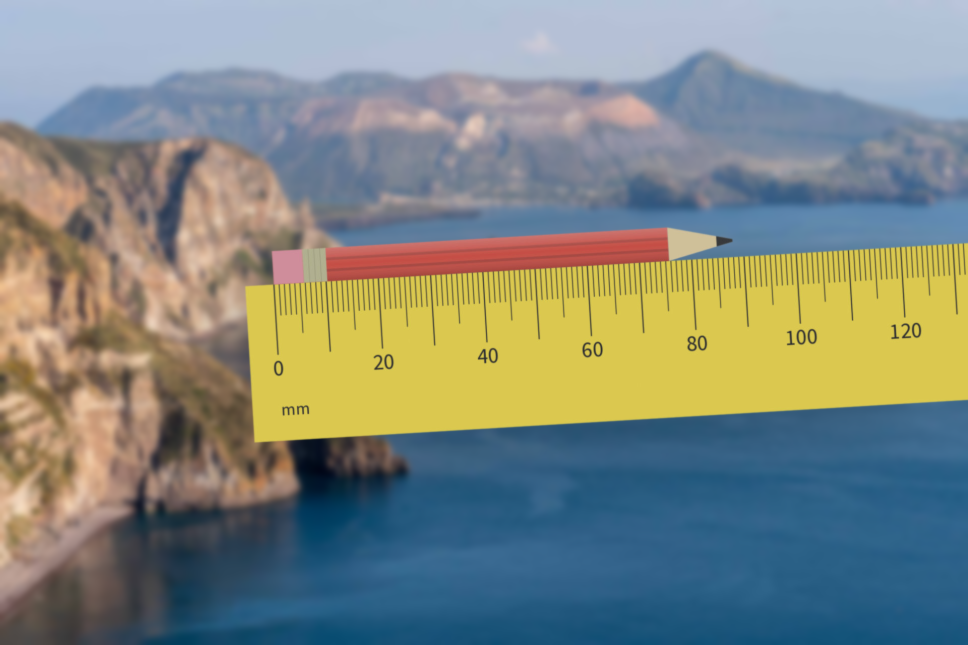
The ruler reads 88 mm
